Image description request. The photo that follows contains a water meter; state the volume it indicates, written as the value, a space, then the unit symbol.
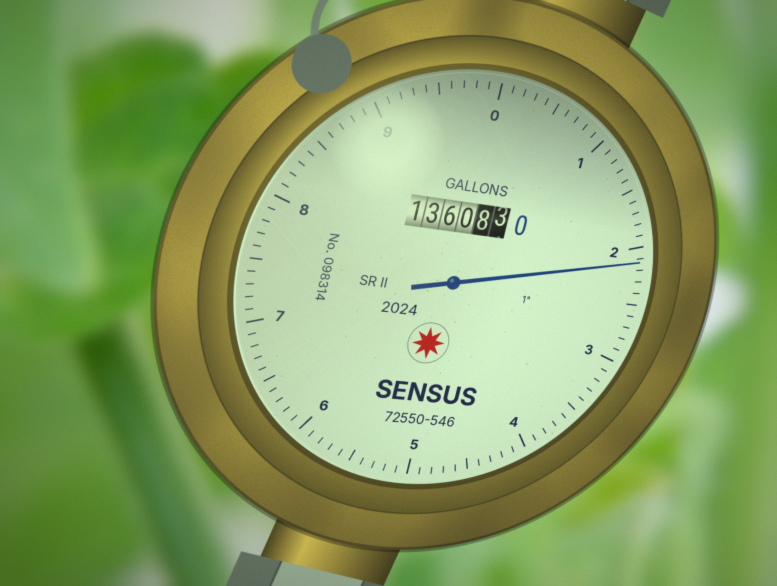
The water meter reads 1360832.1 gal
